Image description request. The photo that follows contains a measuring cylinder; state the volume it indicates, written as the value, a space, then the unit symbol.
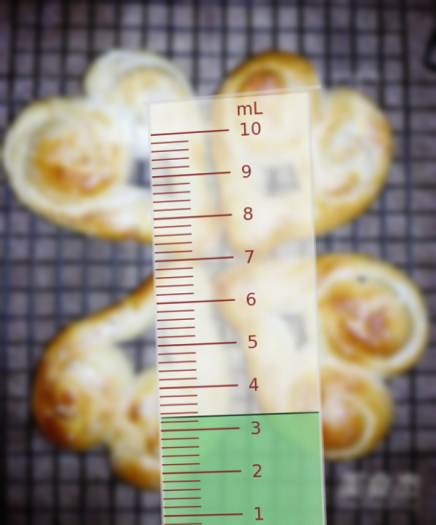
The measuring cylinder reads 3.3 mL
